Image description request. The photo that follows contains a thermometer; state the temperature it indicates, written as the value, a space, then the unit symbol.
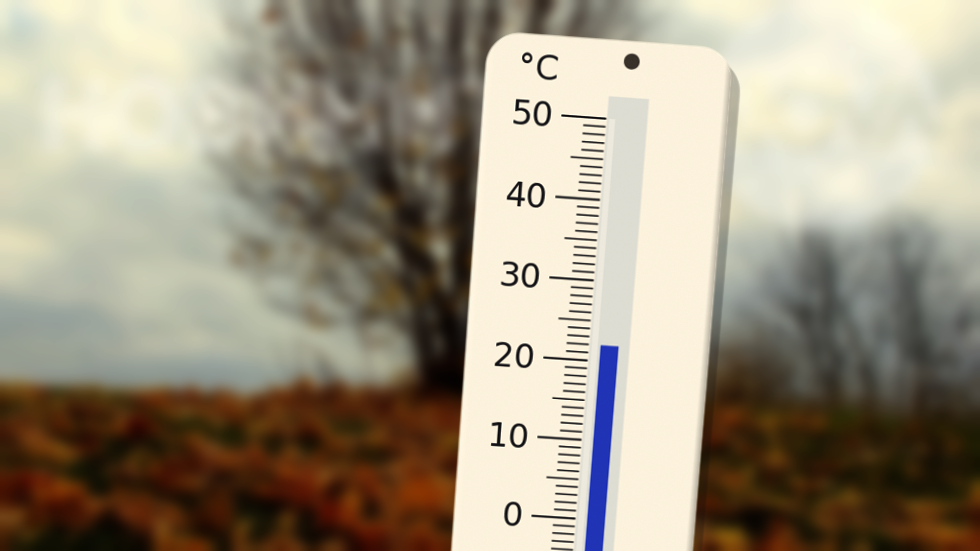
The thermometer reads 22 °C
